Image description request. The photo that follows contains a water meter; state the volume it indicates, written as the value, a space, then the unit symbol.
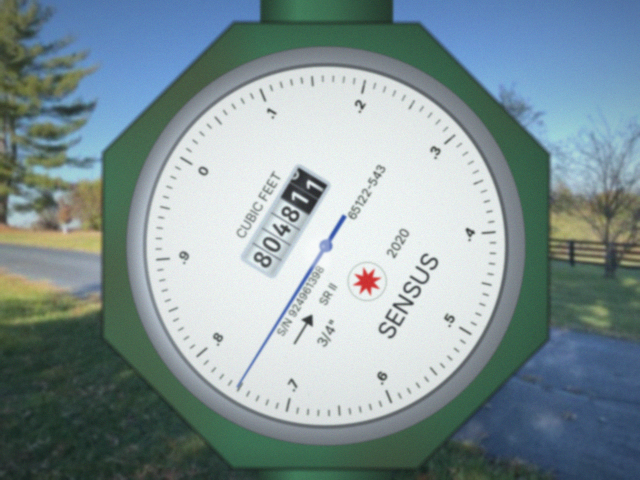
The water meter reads 804810.75 ft³
